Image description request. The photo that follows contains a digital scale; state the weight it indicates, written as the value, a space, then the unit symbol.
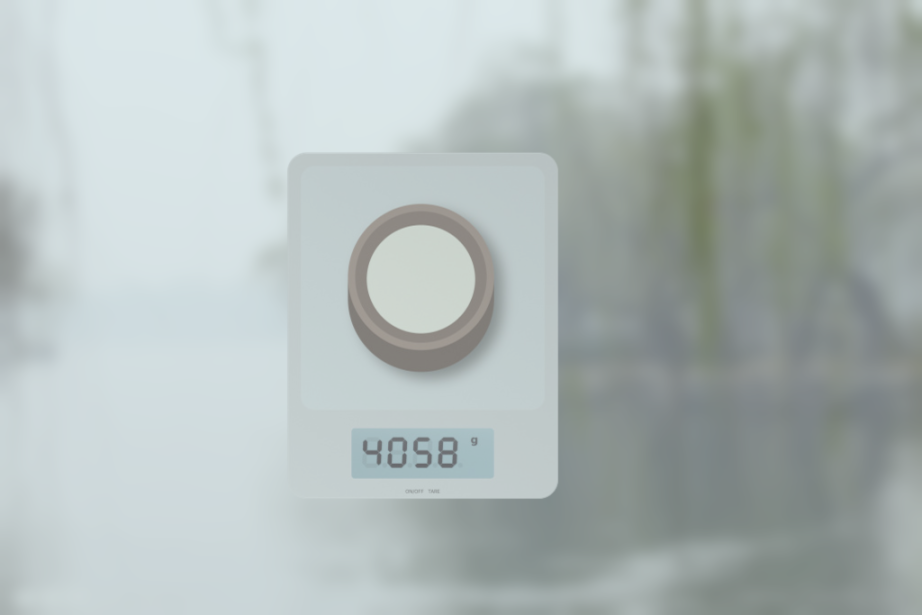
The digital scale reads 4058 g
